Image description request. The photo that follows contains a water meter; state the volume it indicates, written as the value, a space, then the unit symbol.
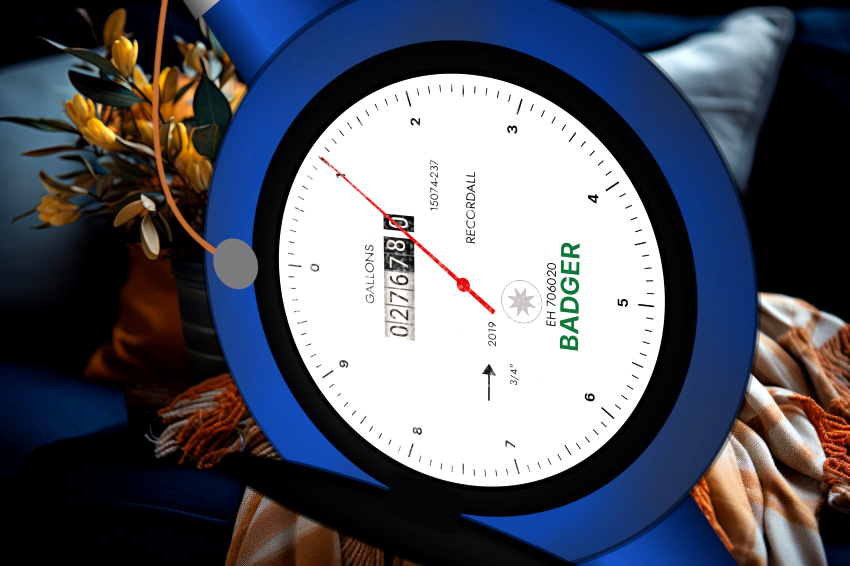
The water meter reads 276781.0 gal
